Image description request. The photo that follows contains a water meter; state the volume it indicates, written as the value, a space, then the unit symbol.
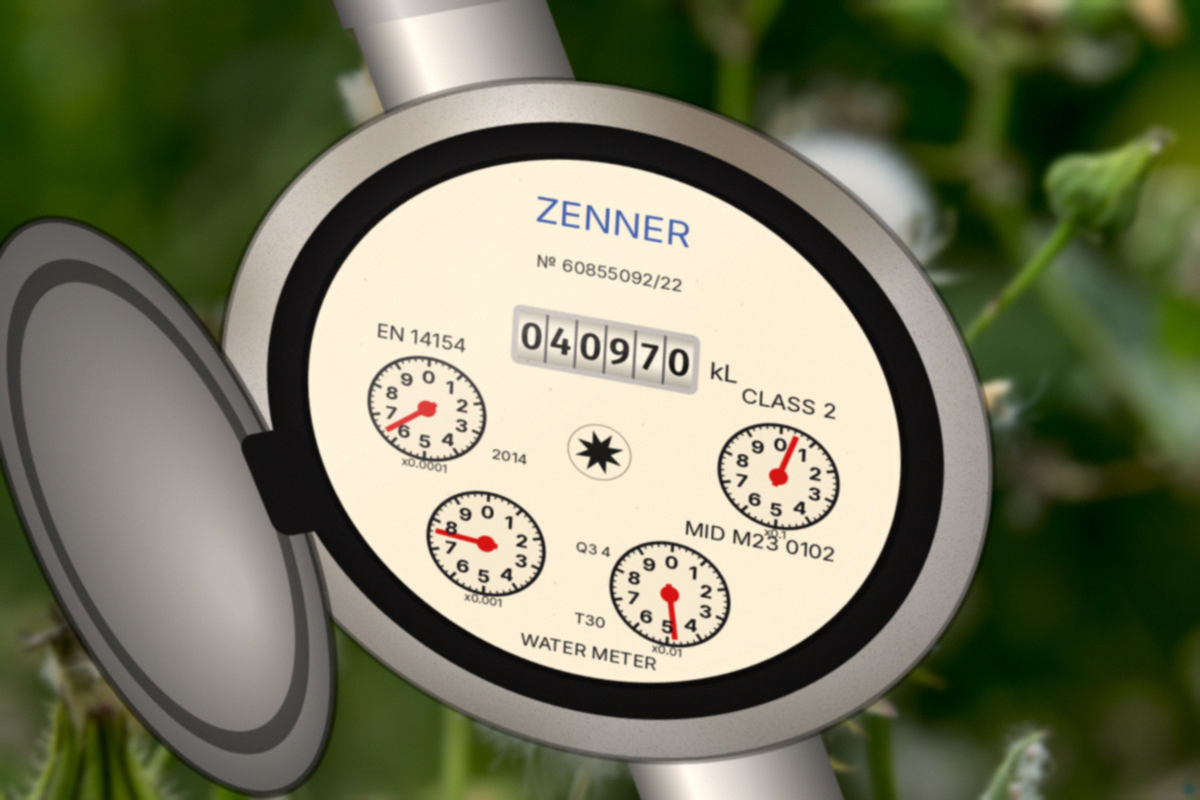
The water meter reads 40970.0476 kL
